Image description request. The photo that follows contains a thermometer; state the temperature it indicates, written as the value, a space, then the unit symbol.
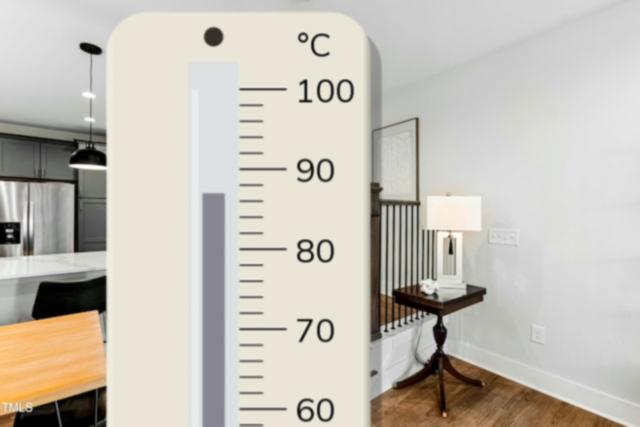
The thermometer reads 87 °C
